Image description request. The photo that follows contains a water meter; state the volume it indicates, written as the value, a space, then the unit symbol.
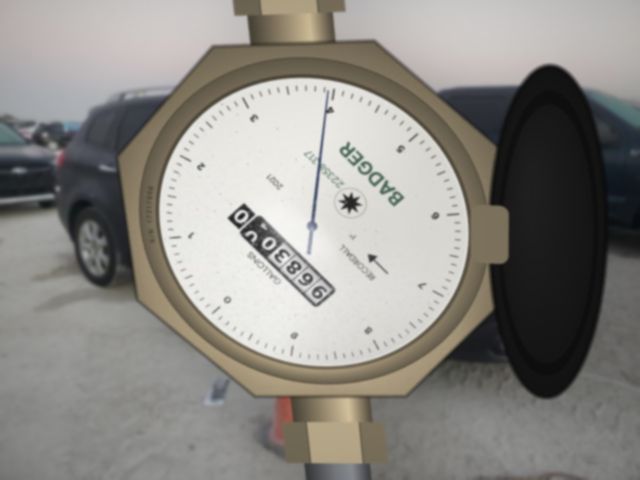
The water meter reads 9683003.9 gal
